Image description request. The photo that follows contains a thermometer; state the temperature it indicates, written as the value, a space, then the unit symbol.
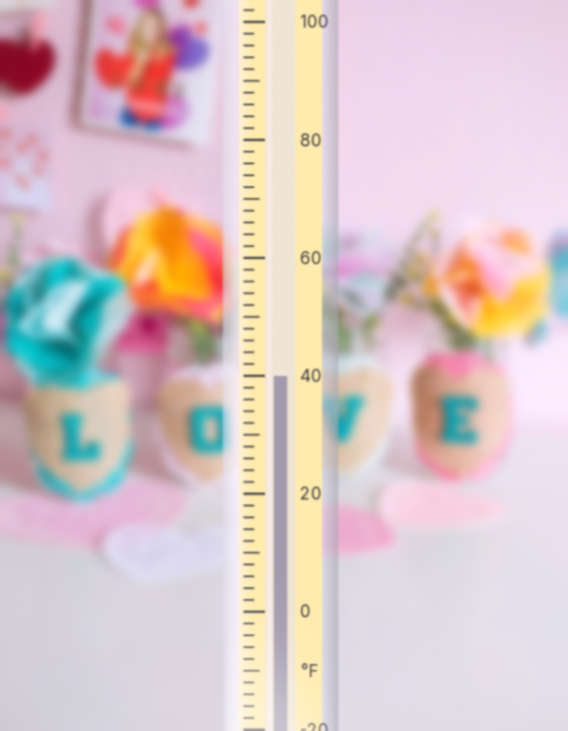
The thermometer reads 40 °F
